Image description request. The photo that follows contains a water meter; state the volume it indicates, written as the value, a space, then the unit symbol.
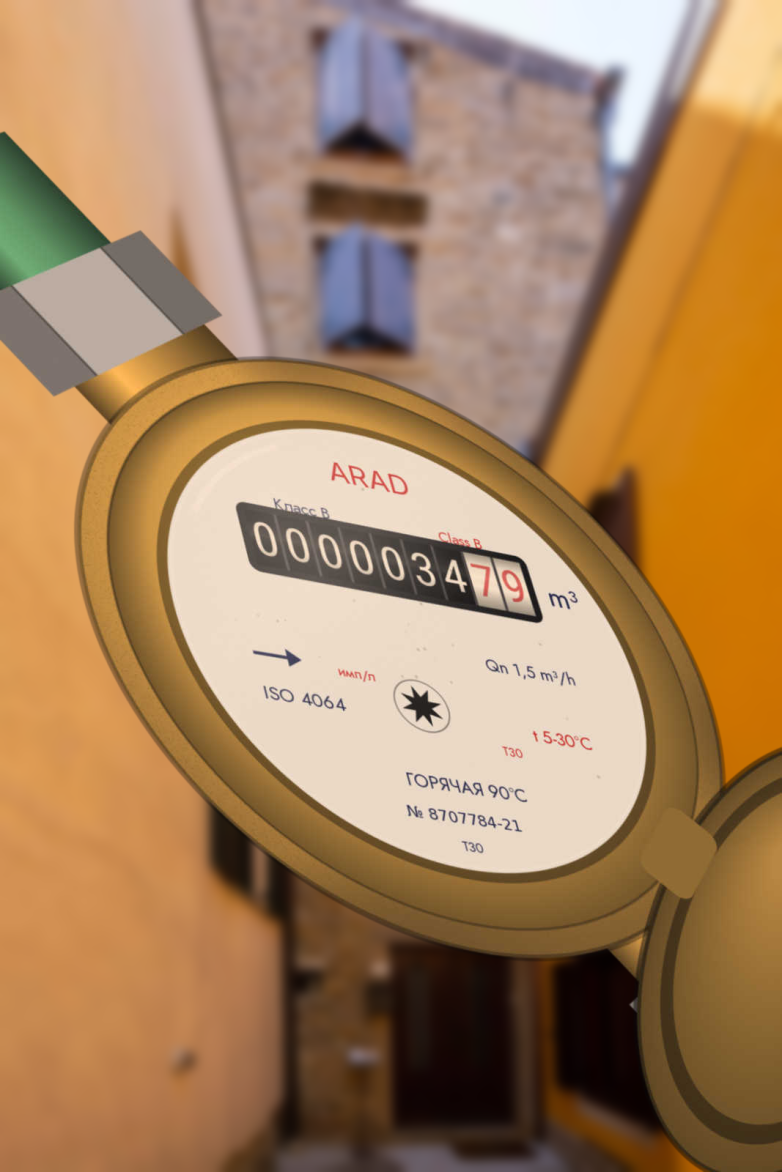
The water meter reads 34.79 m³
